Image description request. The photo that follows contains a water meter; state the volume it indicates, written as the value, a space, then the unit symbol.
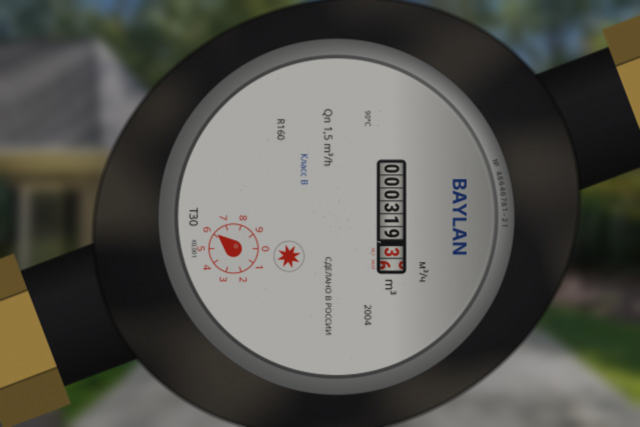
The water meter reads 319.356 m³
